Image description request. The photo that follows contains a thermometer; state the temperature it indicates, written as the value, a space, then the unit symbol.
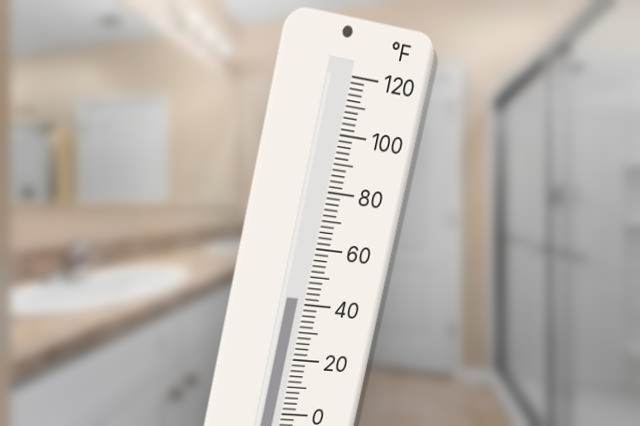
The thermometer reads 42 °F
